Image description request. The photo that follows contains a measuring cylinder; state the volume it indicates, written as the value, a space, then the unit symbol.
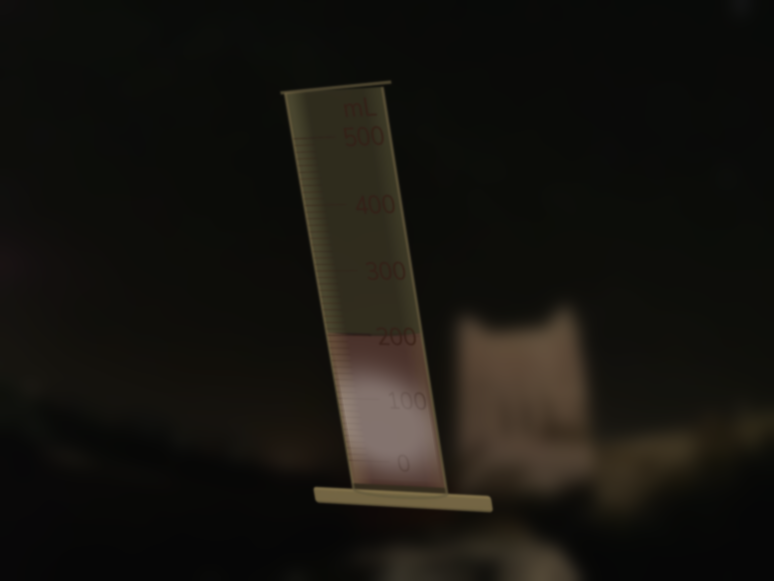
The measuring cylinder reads 200 mL
